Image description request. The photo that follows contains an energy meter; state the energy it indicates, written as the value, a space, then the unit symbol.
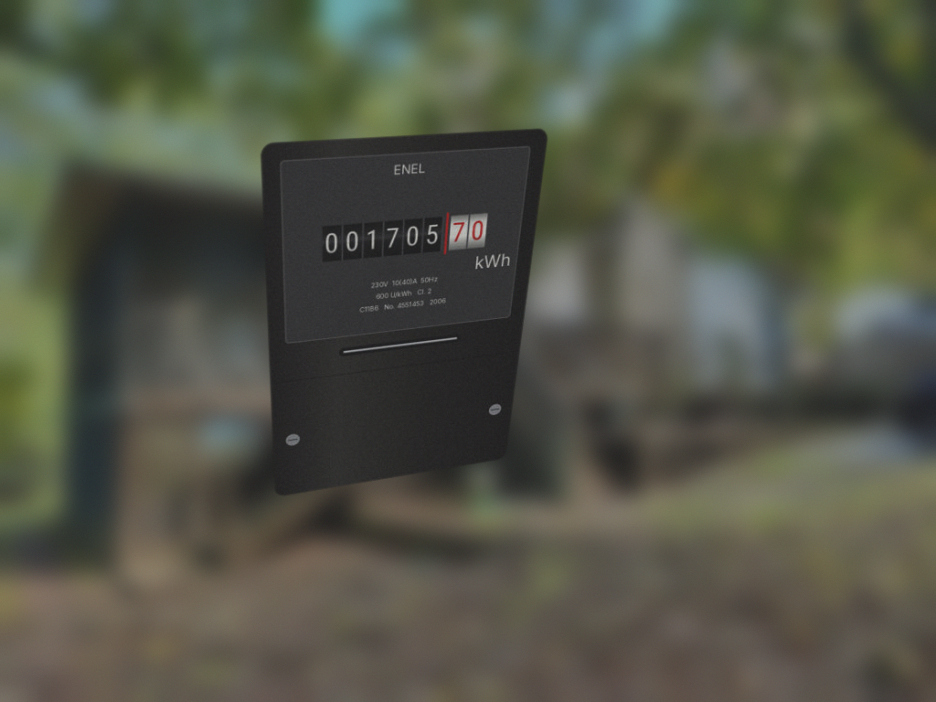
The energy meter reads 1705.70 kWh
